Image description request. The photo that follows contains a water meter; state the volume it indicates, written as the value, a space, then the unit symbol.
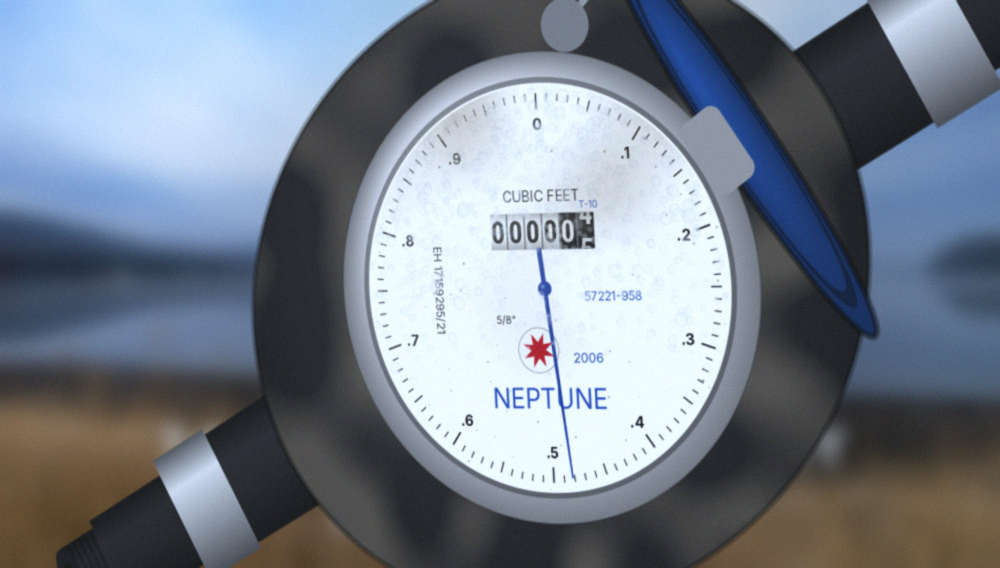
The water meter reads 4.48 ft³
